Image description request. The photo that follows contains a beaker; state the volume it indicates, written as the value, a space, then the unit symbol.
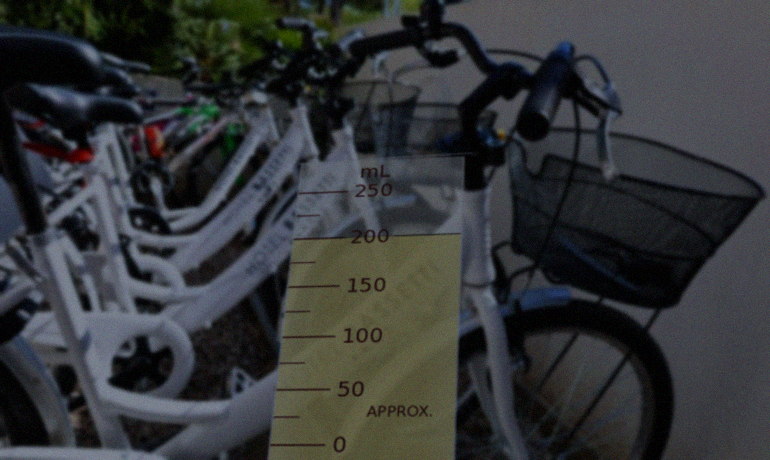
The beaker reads 200 mL
